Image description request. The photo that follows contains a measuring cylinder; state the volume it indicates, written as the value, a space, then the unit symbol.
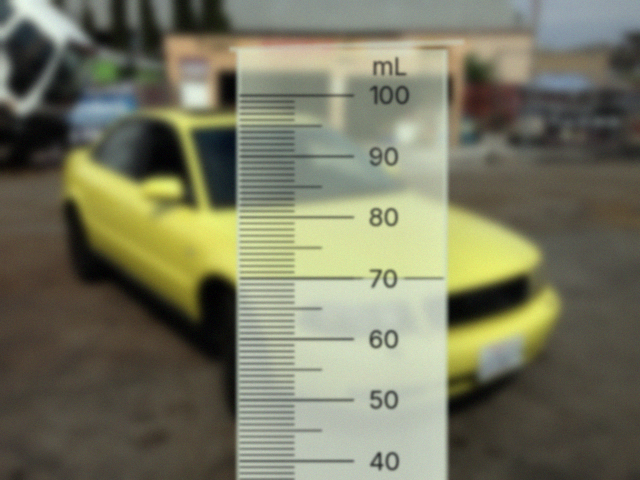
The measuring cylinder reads 70 mL
